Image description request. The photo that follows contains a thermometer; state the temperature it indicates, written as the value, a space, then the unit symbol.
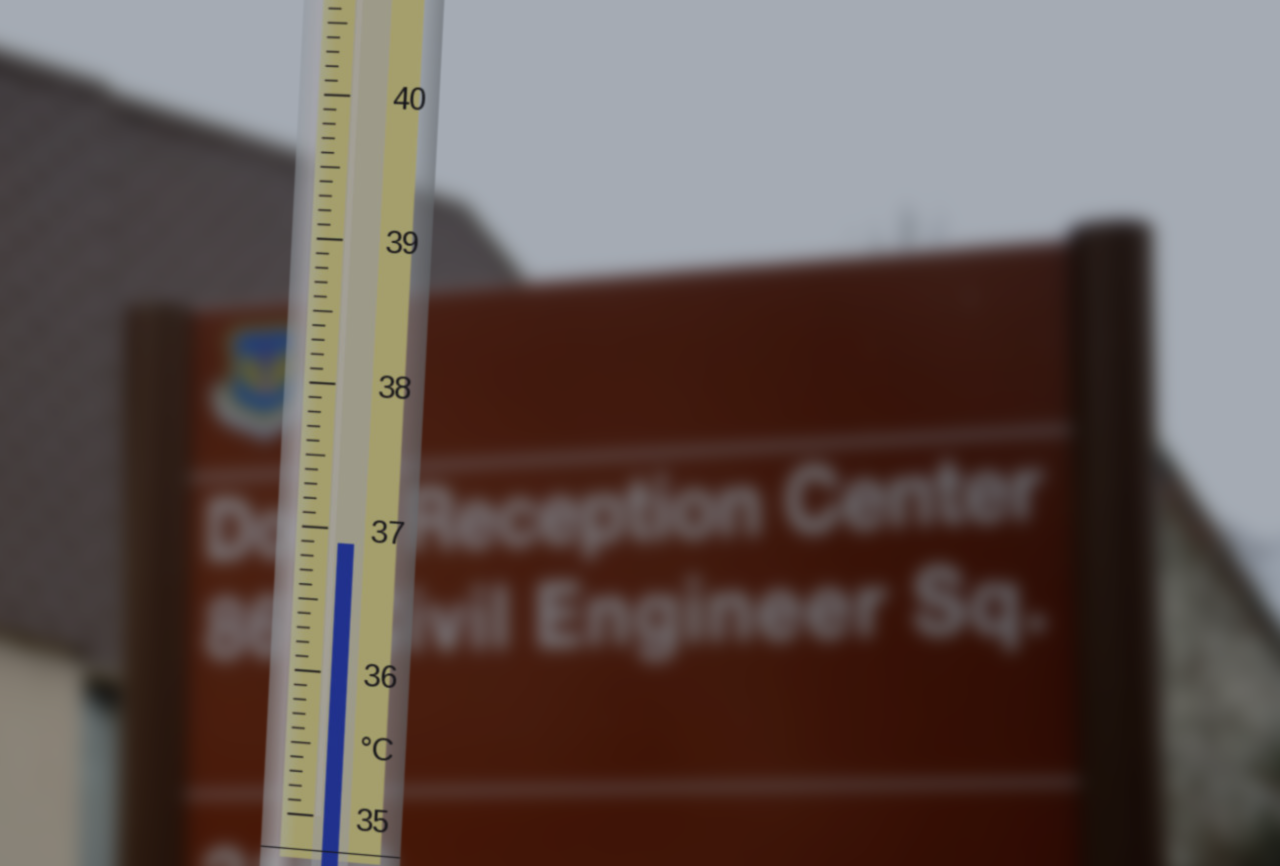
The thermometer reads 36.9 °C
